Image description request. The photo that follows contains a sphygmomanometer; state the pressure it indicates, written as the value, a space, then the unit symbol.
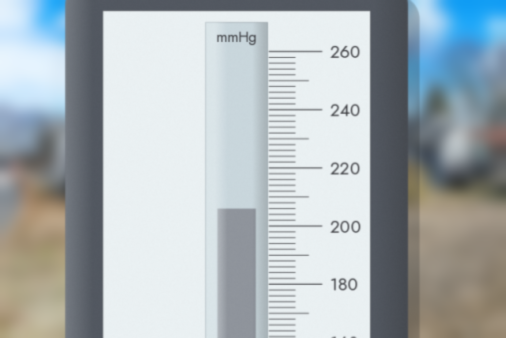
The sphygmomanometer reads 206 mmHg
